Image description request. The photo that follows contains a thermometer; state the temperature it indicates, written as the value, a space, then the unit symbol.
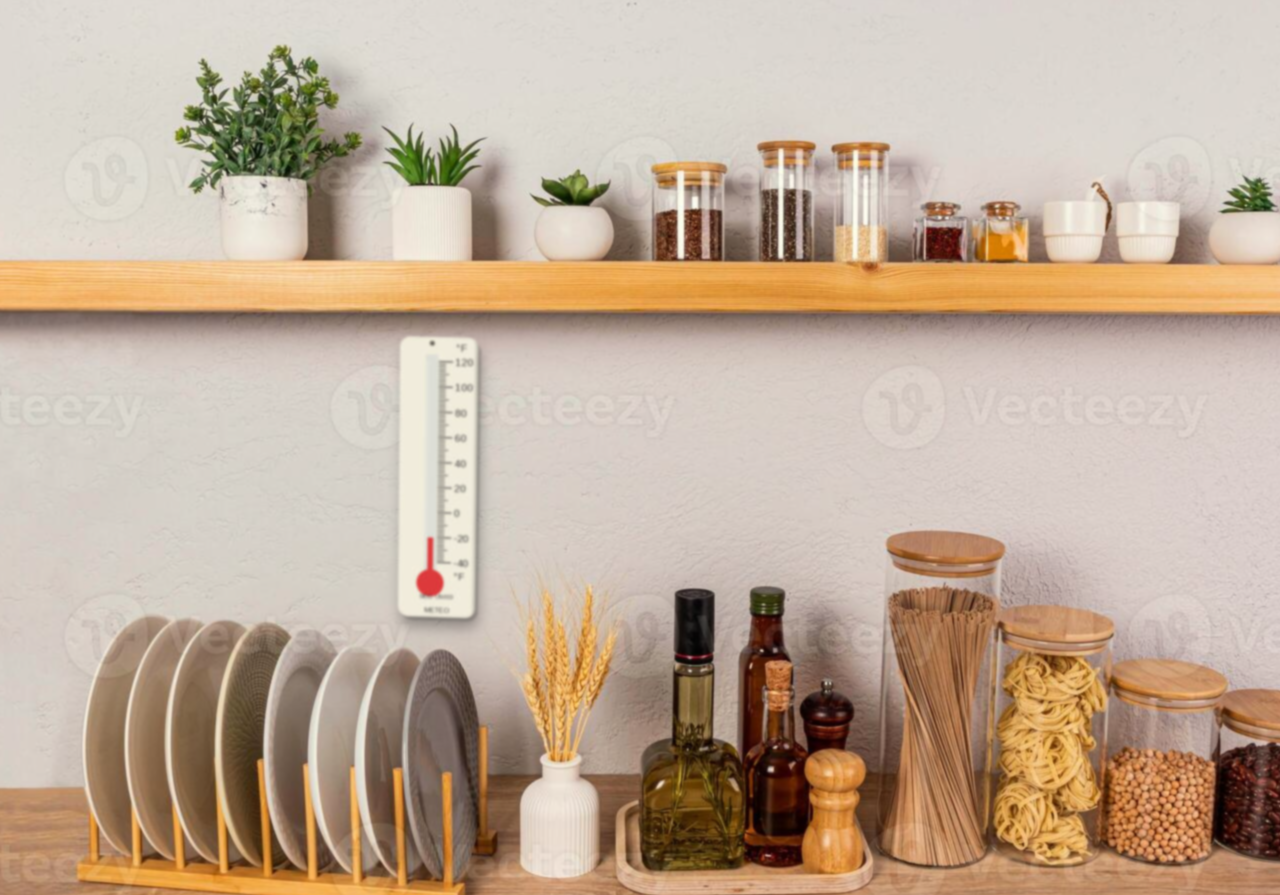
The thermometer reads -20 °F
